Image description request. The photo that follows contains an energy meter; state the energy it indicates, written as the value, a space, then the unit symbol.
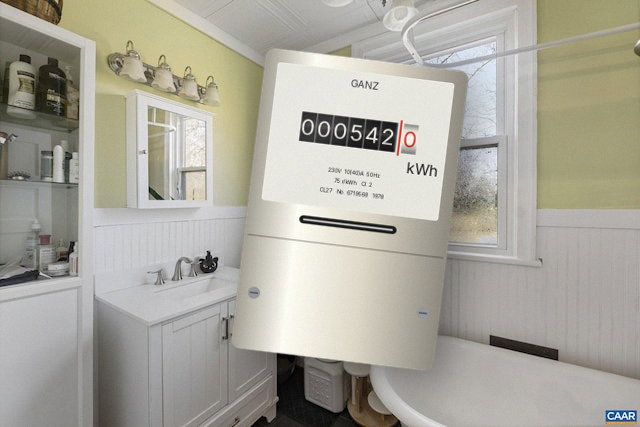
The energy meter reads 542.0 kWh
